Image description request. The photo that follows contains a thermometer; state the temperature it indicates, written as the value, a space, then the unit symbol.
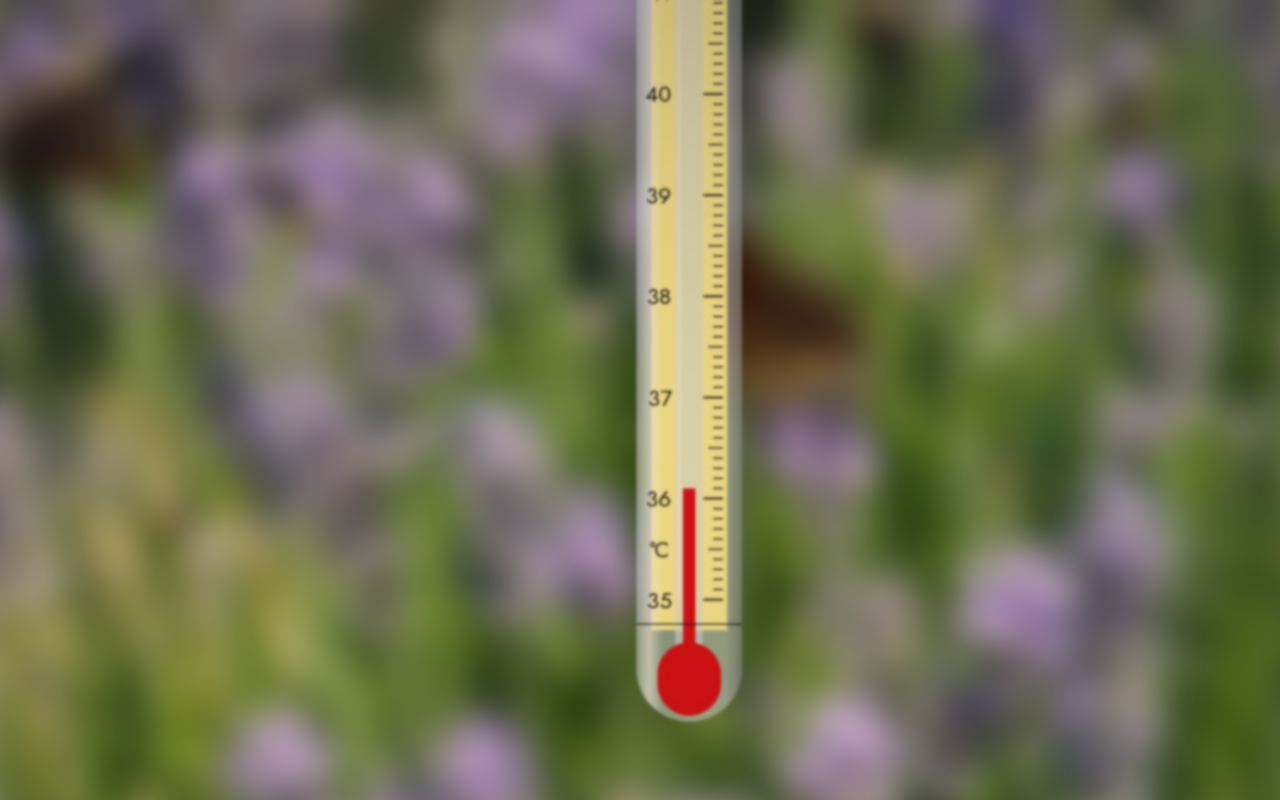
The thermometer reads 36.1 °C
